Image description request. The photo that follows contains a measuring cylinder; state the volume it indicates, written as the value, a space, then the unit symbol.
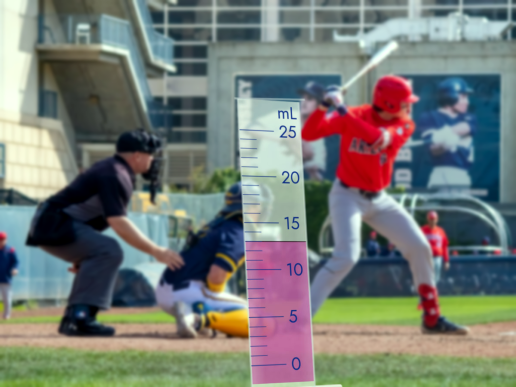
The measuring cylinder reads 13 mL
